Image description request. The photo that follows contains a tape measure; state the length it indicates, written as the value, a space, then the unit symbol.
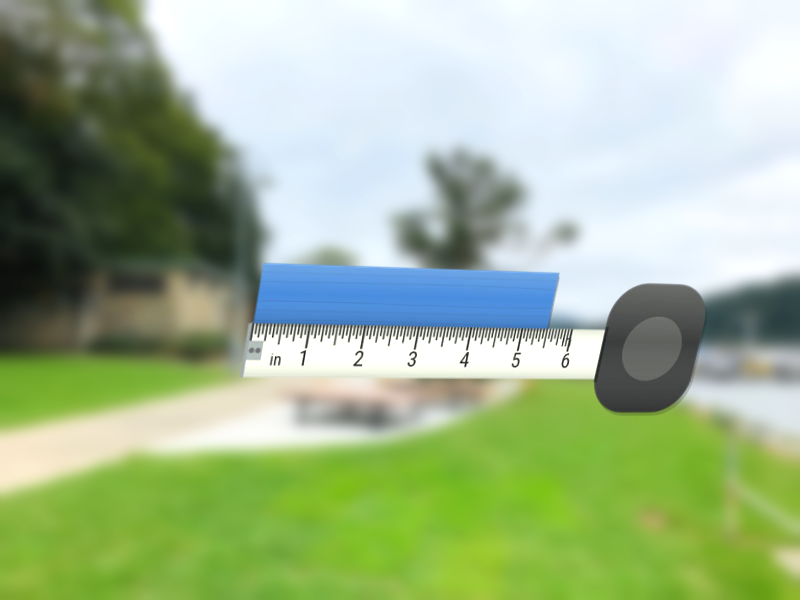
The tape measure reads 5.5 in
